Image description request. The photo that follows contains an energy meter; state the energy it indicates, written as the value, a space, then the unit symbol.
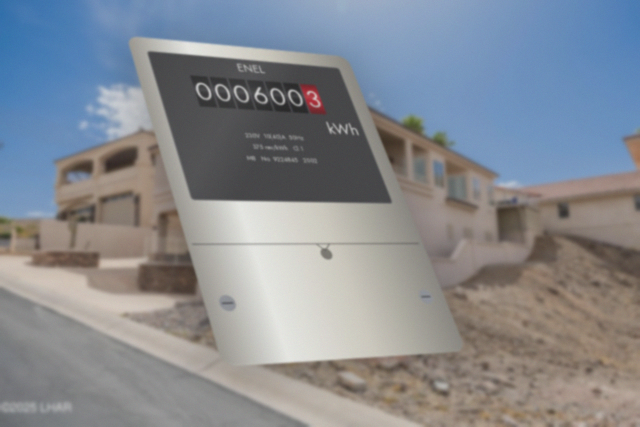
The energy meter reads 600.3 kWh
